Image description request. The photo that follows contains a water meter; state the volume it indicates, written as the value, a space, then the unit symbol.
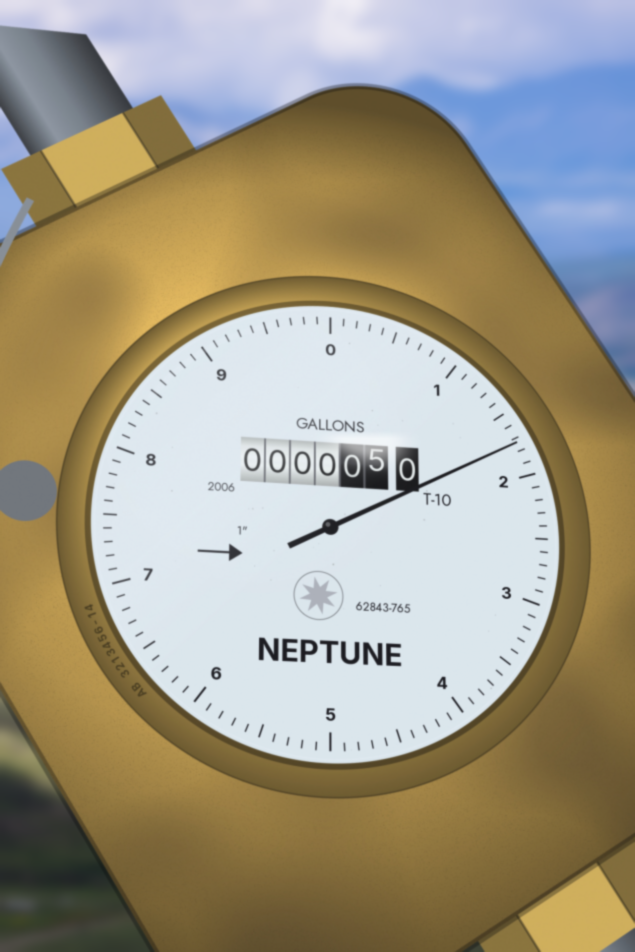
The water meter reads 51.7 gal
